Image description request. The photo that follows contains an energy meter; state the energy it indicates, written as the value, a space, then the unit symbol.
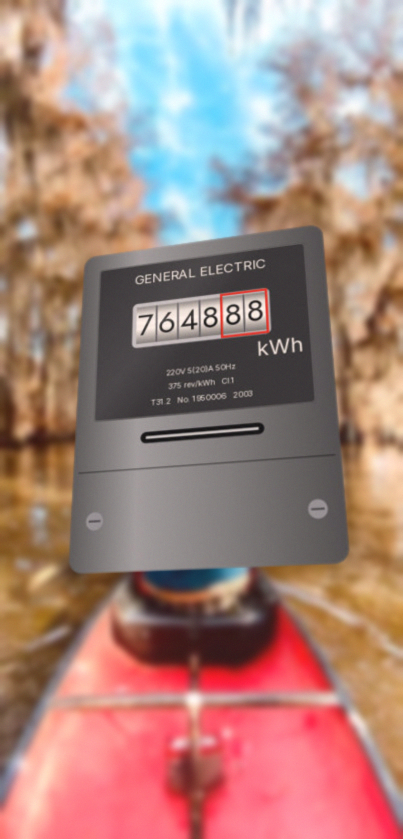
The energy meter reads 7648.88 kWh
